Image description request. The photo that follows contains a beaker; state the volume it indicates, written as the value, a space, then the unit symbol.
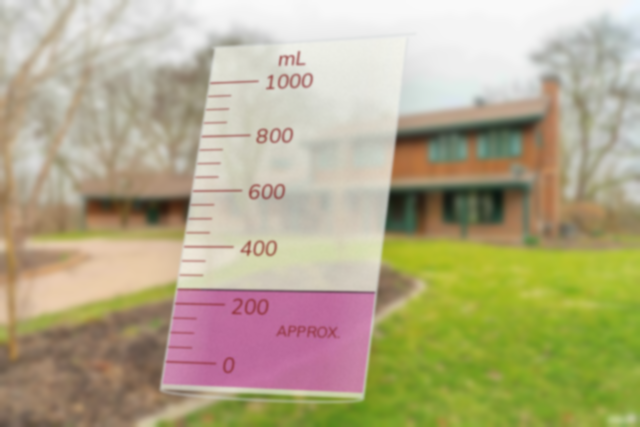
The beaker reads 250 mL
